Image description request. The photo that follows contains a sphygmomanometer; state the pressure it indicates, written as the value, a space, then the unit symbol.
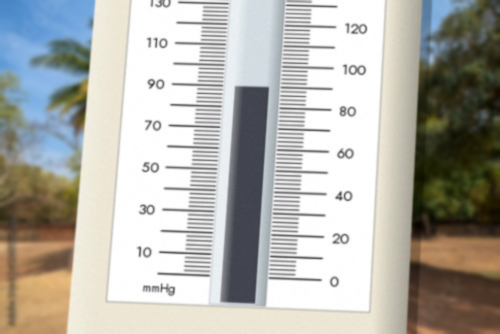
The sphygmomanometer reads 90 mmHg
